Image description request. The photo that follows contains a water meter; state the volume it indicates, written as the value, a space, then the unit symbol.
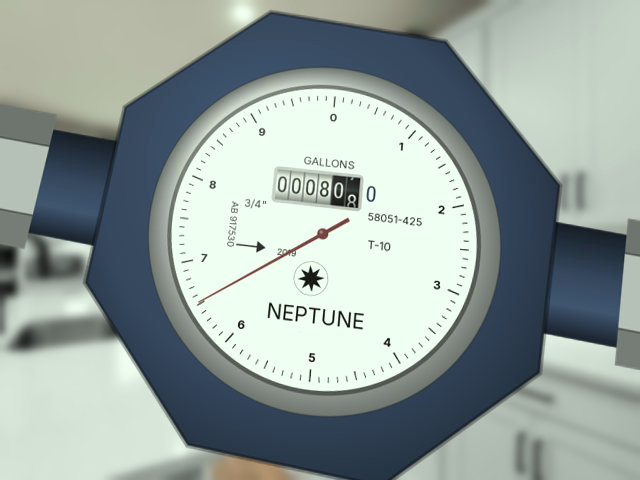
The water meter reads 8076.5 gal
